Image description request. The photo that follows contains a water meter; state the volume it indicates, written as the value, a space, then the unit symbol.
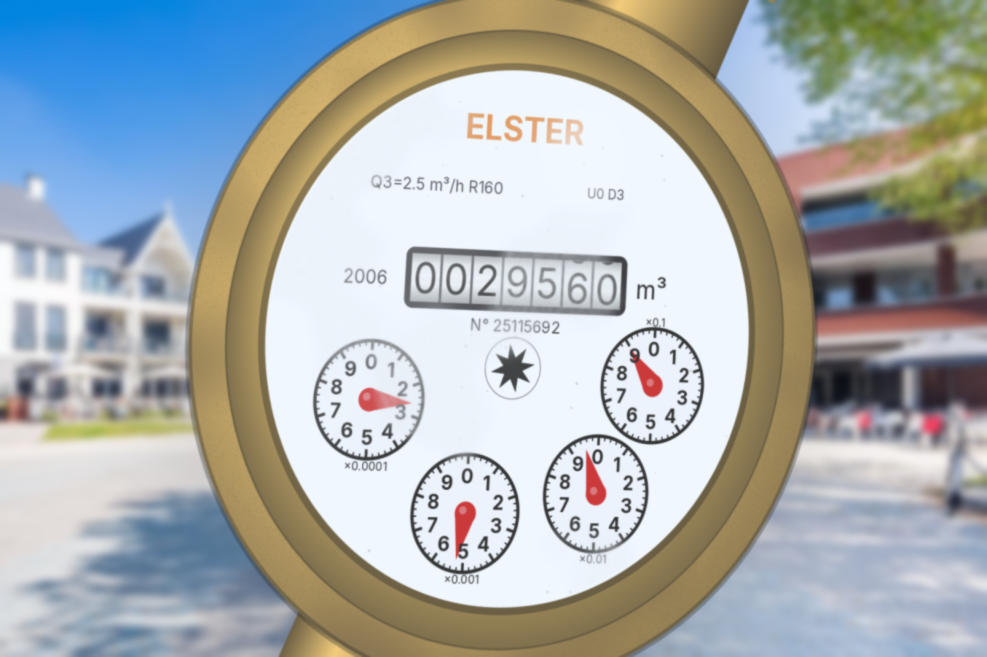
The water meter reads 29559.8952 m³
